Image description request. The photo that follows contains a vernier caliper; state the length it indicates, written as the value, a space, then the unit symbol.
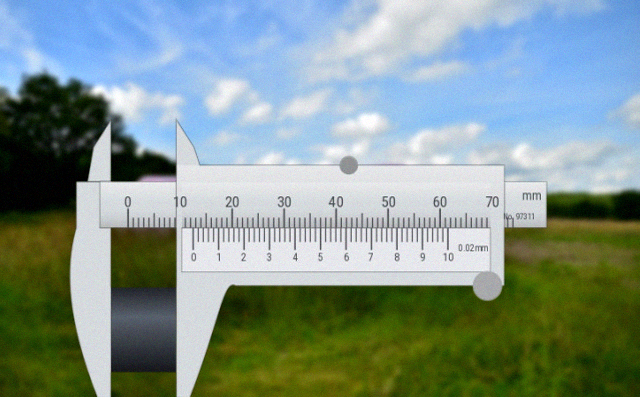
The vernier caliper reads 12.5 mm
